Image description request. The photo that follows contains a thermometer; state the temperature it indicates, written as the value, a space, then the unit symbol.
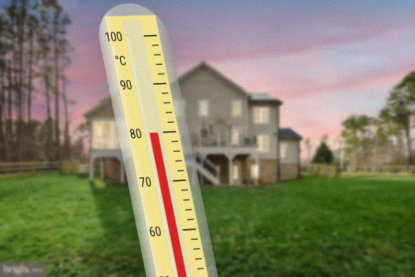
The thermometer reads 80 °C
